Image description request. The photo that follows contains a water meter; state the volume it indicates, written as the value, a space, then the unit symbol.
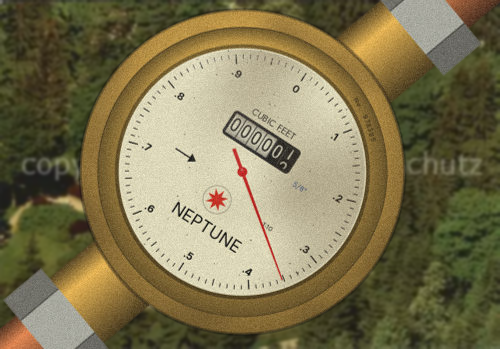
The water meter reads 1.35 ft³
